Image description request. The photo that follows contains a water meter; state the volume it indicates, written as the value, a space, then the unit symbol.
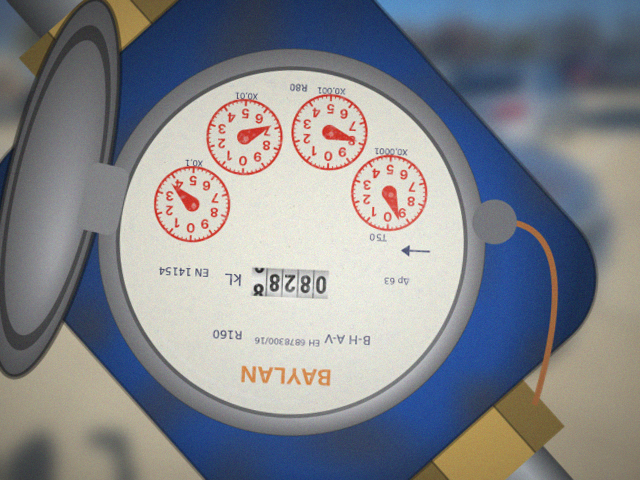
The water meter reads 8288.3679 kL
